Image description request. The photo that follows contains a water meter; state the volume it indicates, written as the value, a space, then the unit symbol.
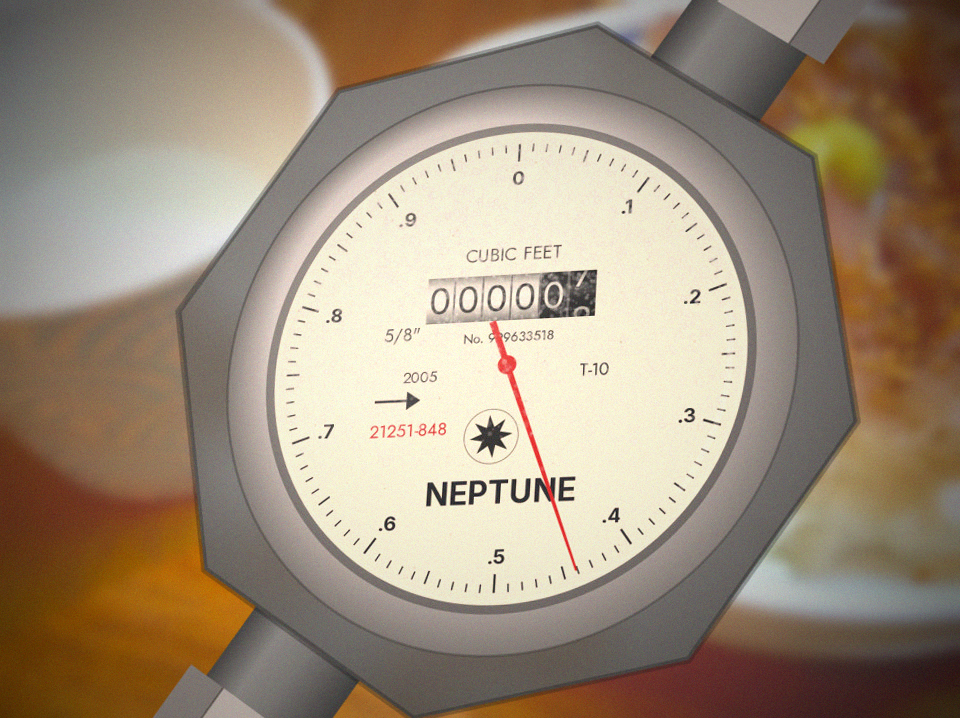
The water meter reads 7.44 ft³
